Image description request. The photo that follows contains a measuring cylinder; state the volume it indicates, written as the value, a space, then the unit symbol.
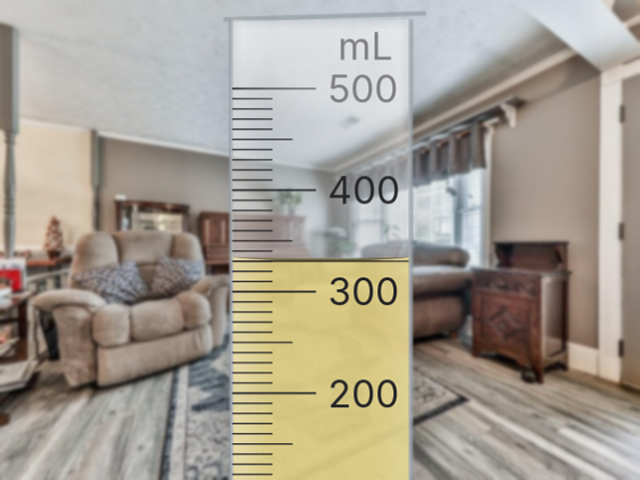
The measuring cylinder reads 330 mL
